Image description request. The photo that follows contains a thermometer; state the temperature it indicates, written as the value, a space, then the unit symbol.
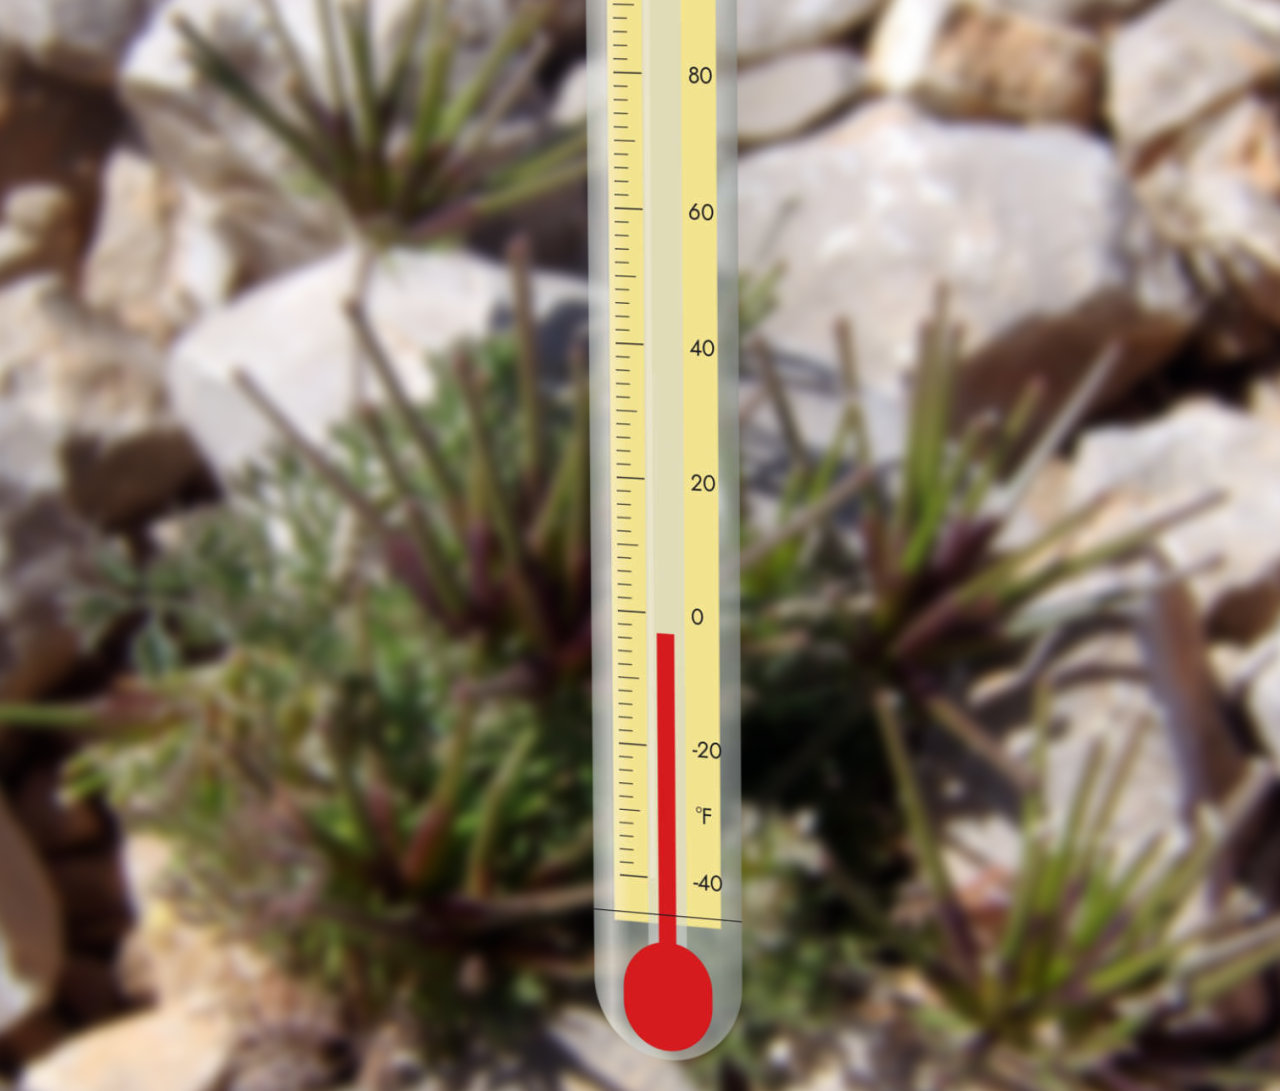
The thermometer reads -3 °F
